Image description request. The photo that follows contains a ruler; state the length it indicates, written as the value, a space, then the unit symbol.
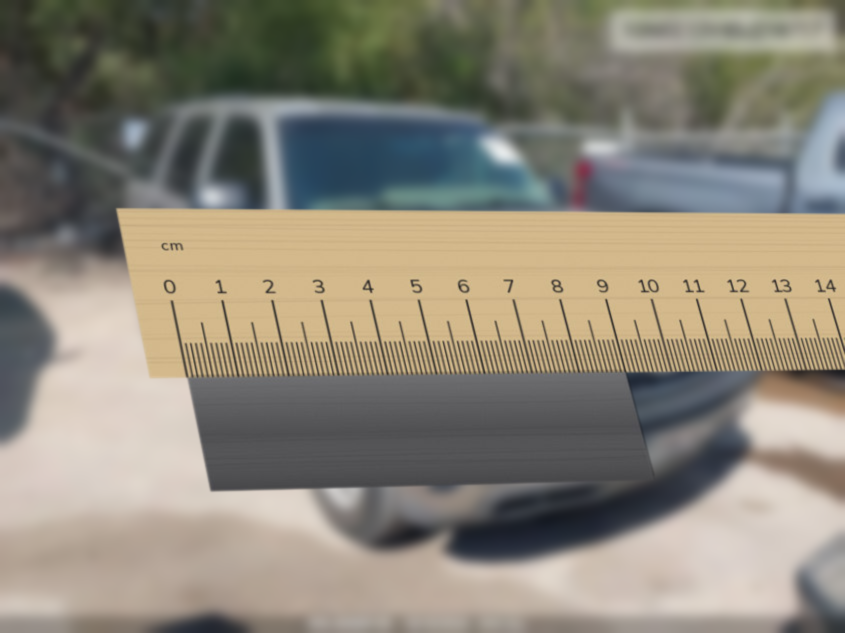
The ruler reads 9 cm
